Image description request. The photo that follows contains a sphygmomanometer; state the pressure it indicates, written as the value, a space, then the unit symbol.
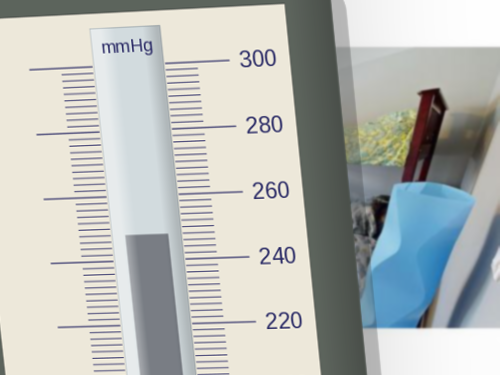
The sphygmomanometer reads 248 mmHg
